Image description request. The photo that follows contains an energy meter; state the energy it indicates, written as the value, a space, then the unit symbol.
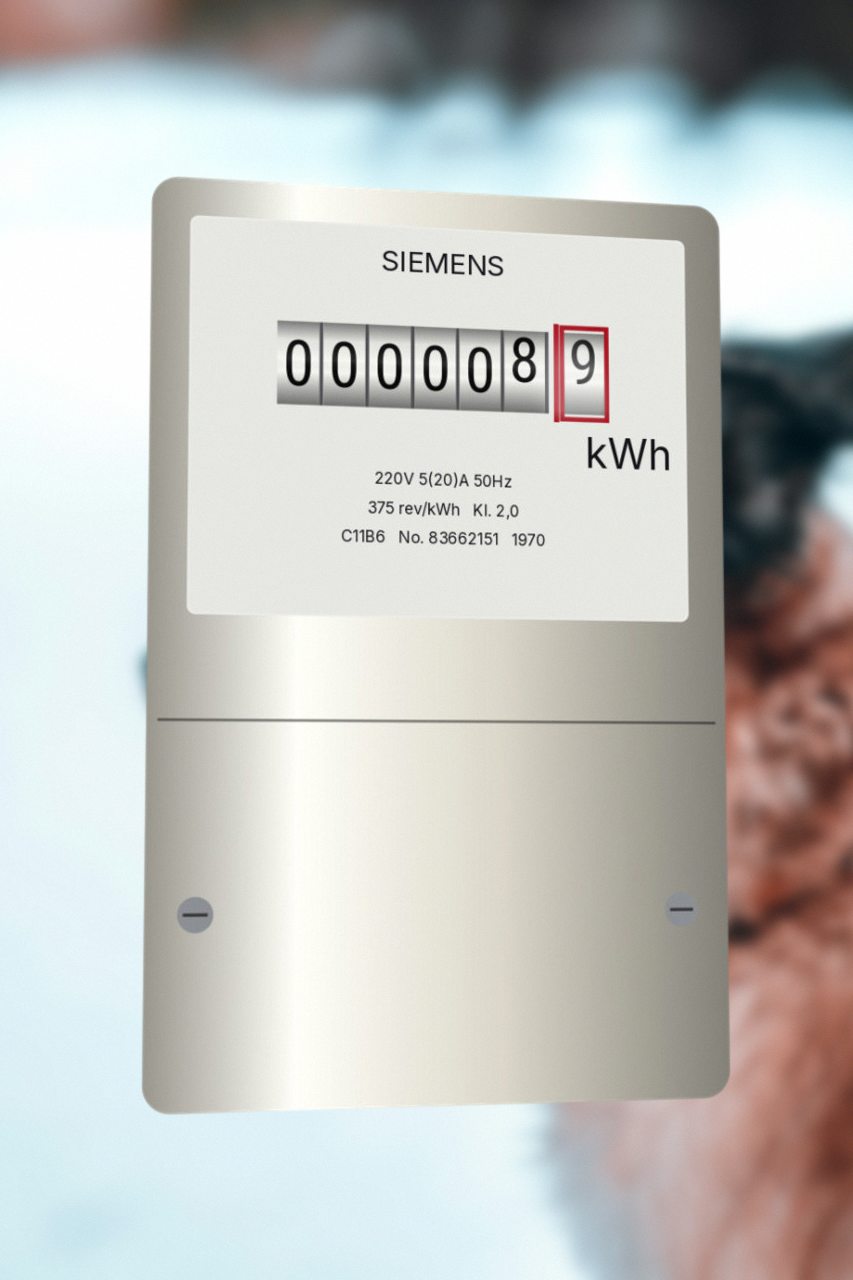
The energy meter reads 8.9 kWh
